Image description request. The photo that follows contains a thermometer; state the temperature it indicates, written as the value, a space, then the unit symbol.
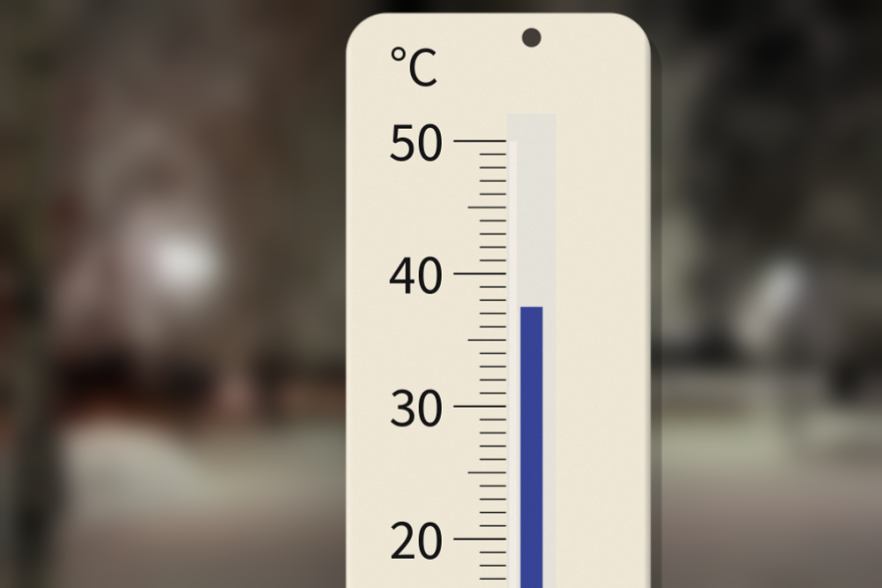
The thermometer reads 37.5 °C
